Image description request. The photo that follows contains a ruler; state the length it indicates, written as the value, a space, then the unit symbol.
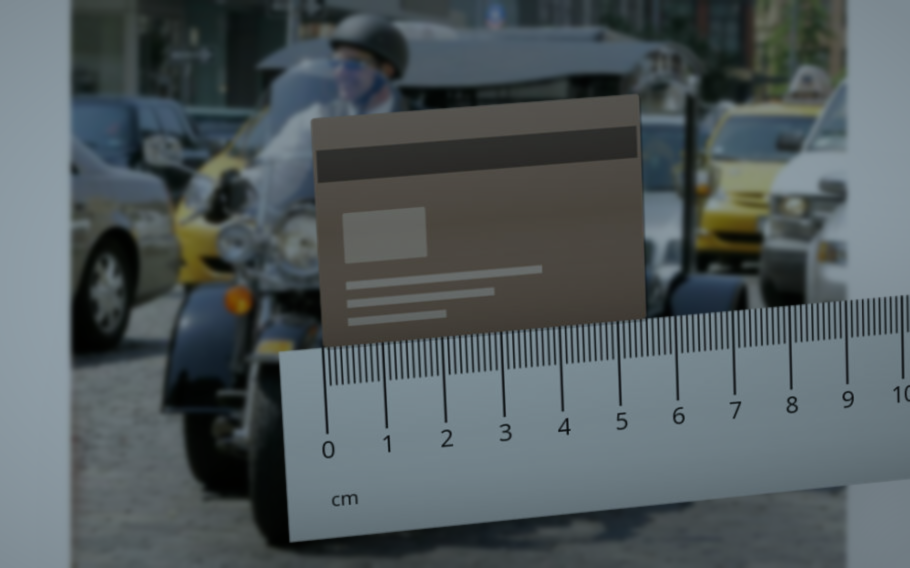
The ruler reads 5.5 cm
